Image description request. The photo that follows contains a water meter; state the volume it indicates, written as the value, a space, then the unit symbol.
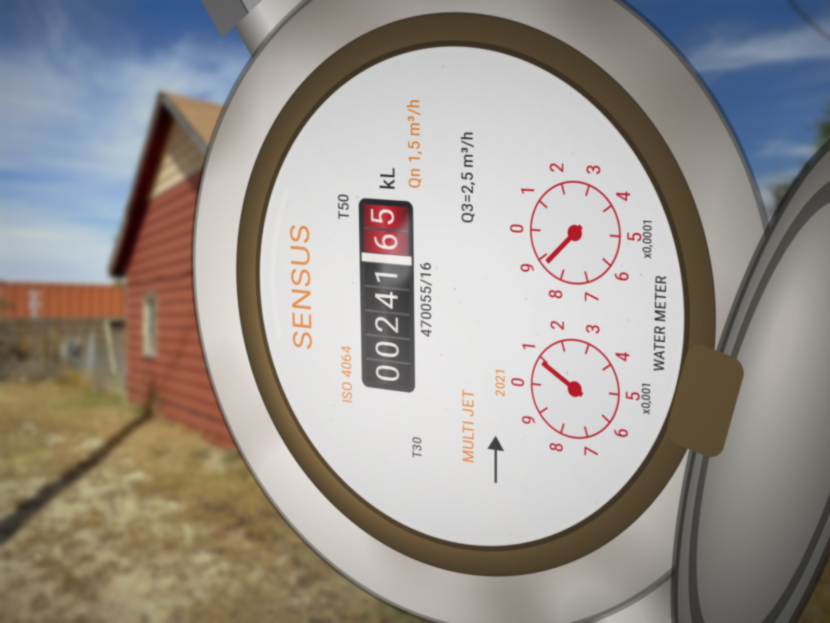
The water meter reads 241.6508 kL
